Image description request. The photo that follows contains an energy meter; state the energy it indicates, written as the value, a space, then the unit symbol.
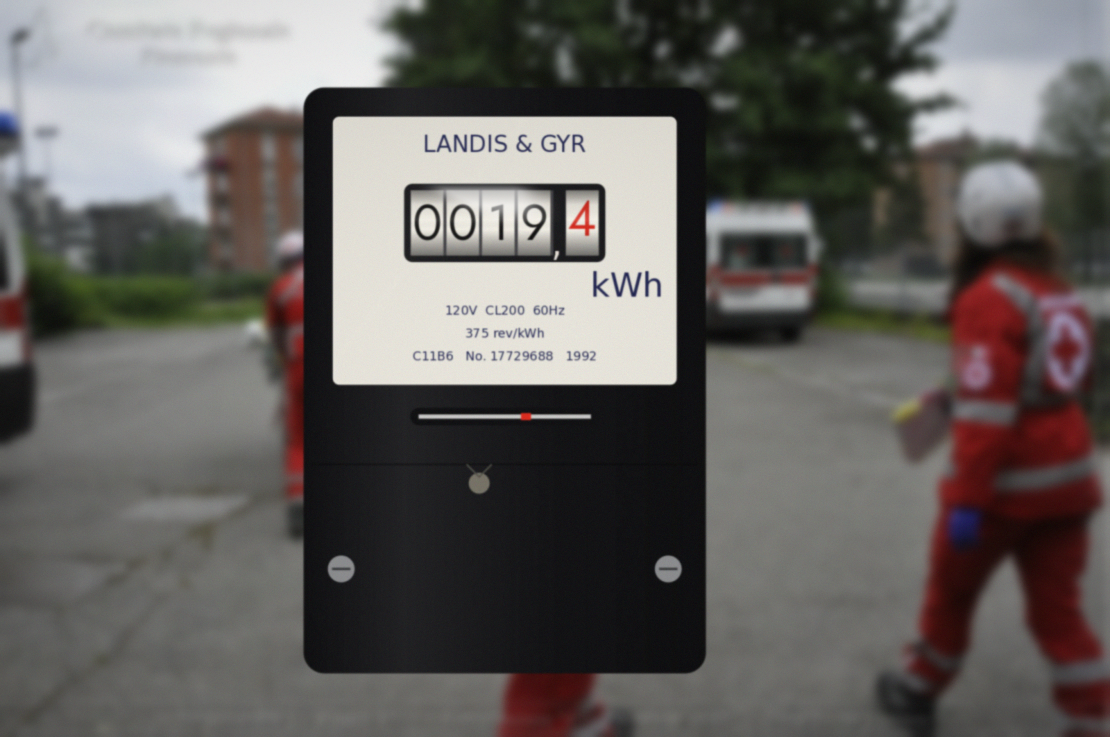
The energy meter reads 19.4 kWh
